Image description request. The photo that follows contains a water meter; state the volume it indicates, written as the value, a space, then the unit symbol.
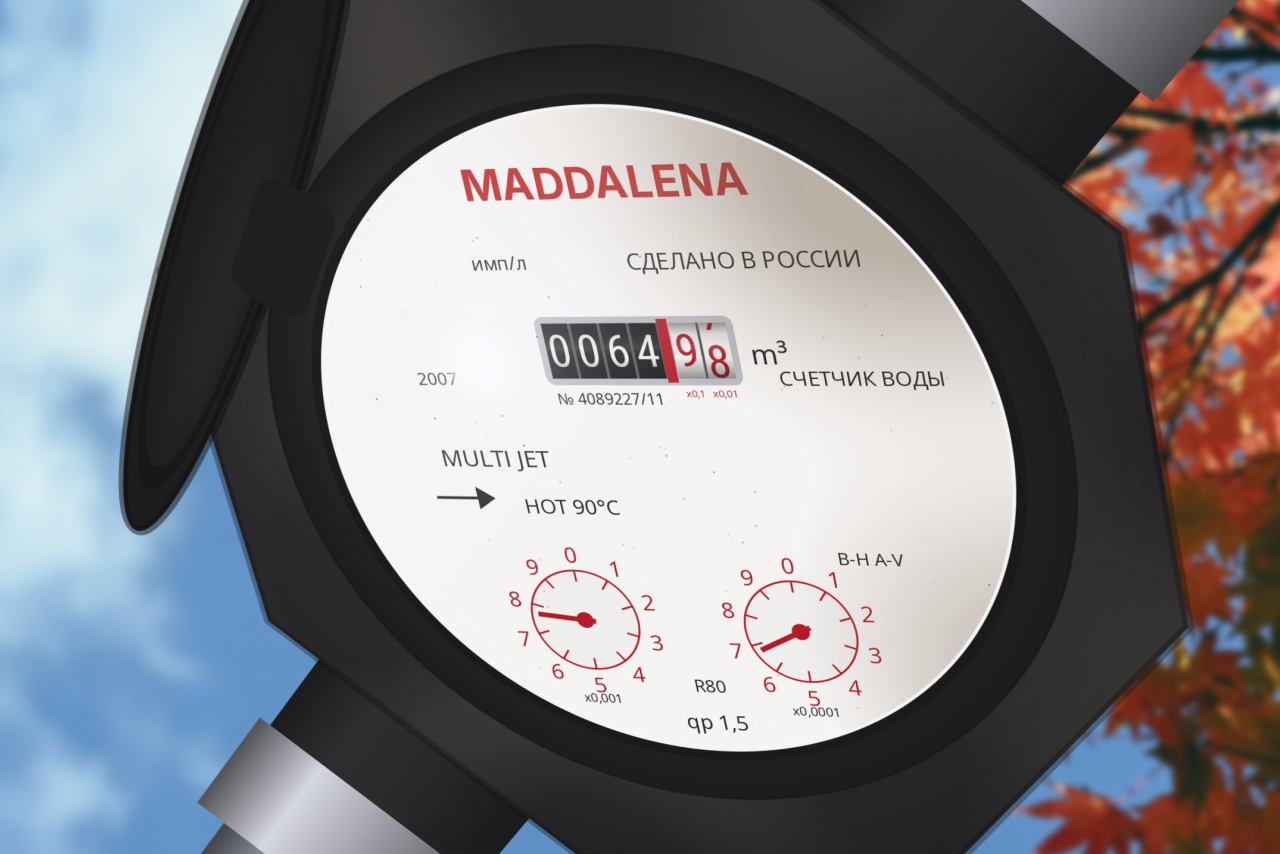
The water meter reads 64.9776 m³
